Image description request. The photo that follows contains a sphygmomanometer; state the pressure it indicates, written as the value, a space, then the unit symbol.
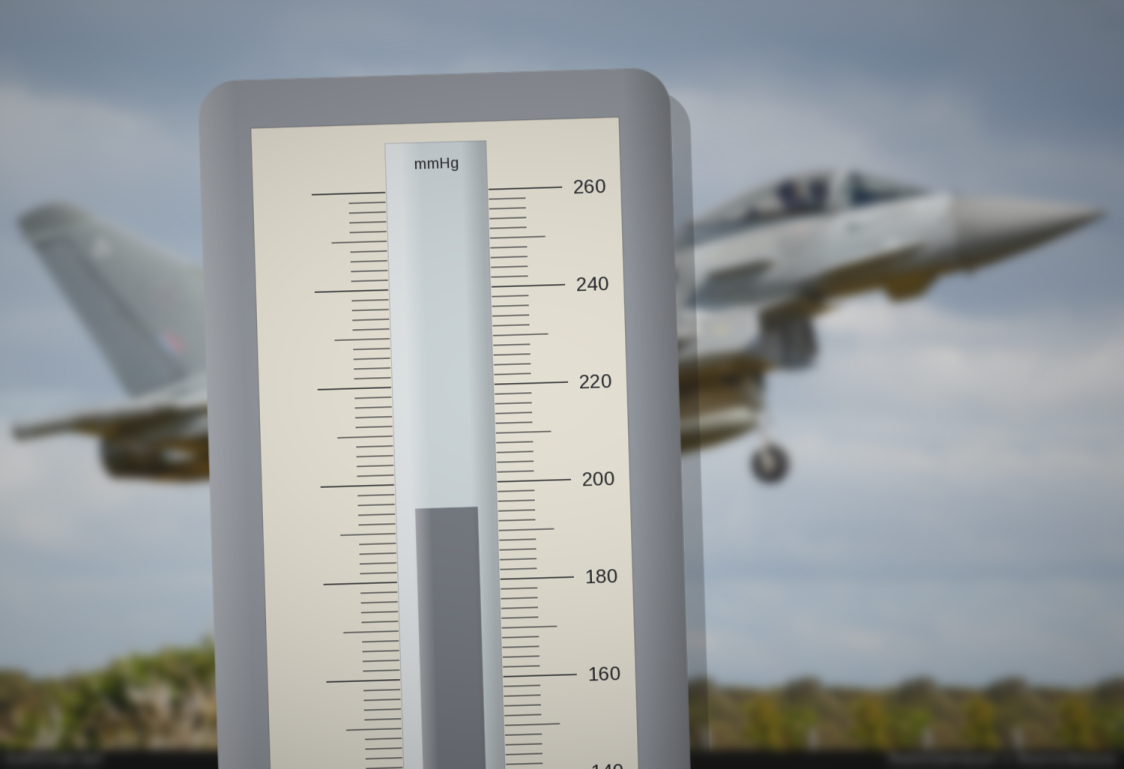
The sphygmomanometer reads 195 mmHg
